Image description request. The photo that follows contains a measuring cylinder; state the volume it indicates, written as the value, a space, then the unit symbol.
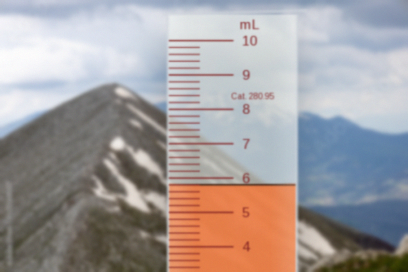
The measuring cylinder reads 5.8 mL
